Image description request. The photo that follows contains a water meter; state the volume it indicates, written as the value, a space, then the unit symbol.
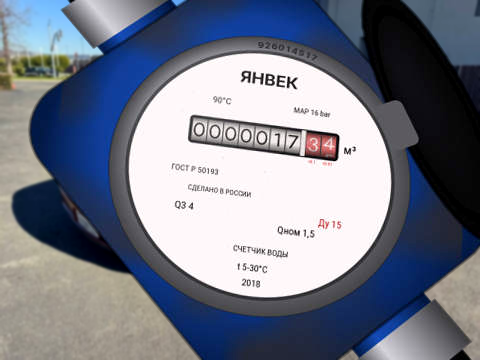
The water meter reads 17.34 m³
